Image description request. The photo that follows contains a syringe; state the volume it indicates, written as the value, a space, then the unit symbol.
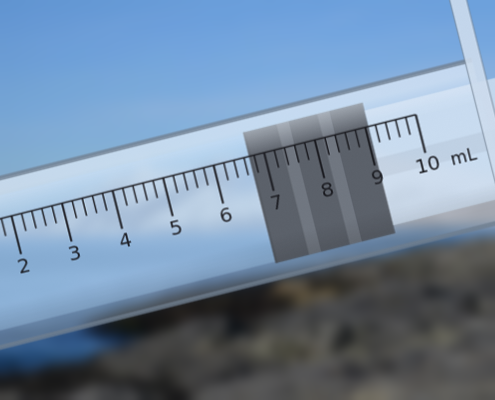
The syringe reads 6.7 mL
